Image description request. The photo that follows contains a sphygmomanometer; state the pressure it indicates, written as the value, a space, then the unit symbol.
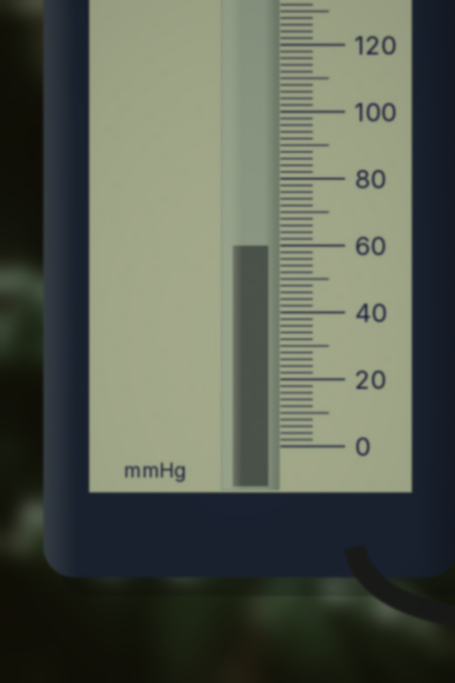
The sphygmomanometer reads 60 mmHg
